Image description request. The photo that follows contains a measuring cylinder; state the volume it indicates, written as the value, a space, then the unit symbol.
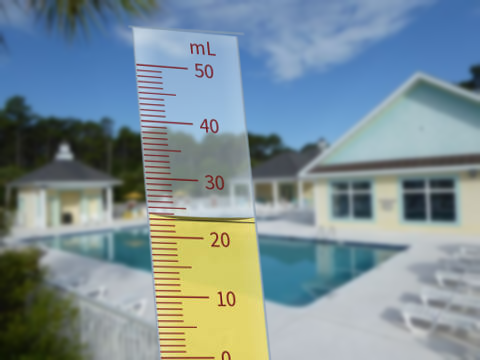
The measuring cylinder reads 23 mL
